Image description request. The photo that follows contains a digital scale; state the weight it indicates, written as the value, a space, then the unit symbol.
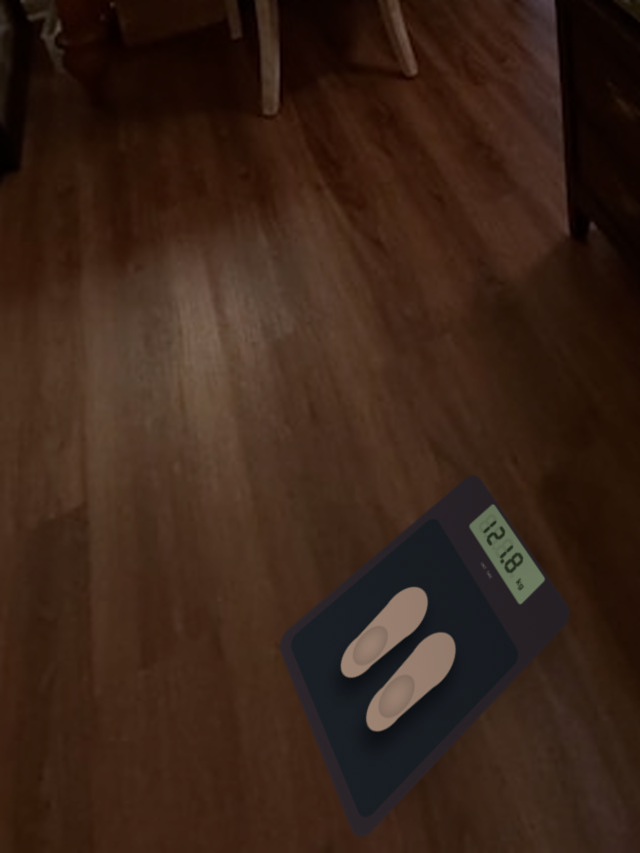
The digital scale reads 121.8 kg
